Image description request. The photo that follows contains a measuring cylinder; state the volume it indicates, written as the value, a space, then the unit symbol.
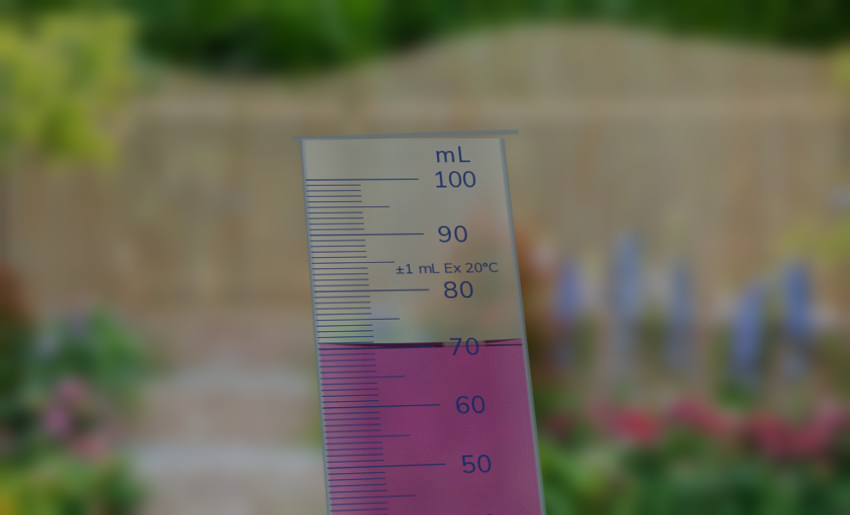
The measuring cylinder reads 70 mL
